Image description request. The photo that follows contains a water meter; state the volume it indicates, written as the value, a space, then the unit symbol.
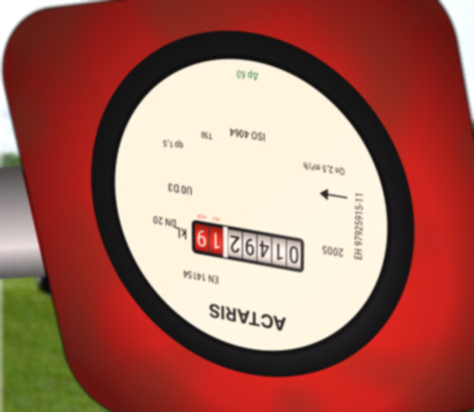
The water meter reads 1492.19 kL
